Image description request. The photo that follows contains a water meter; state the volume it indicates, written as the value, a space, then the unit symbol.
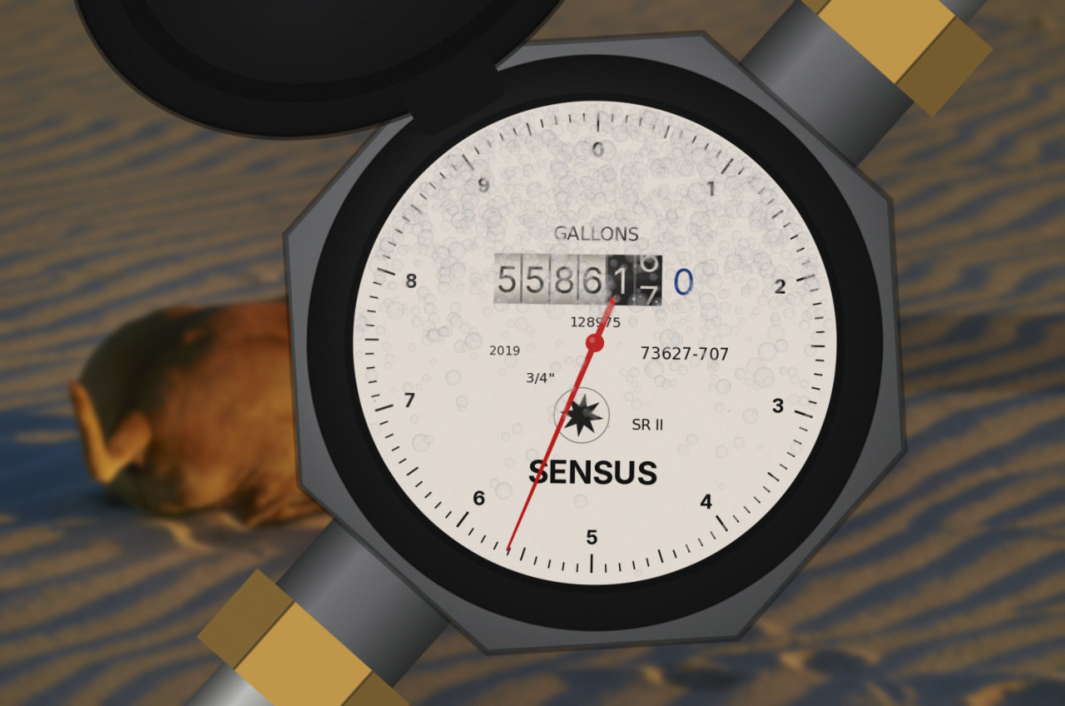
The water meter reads 5586165.6 gal
